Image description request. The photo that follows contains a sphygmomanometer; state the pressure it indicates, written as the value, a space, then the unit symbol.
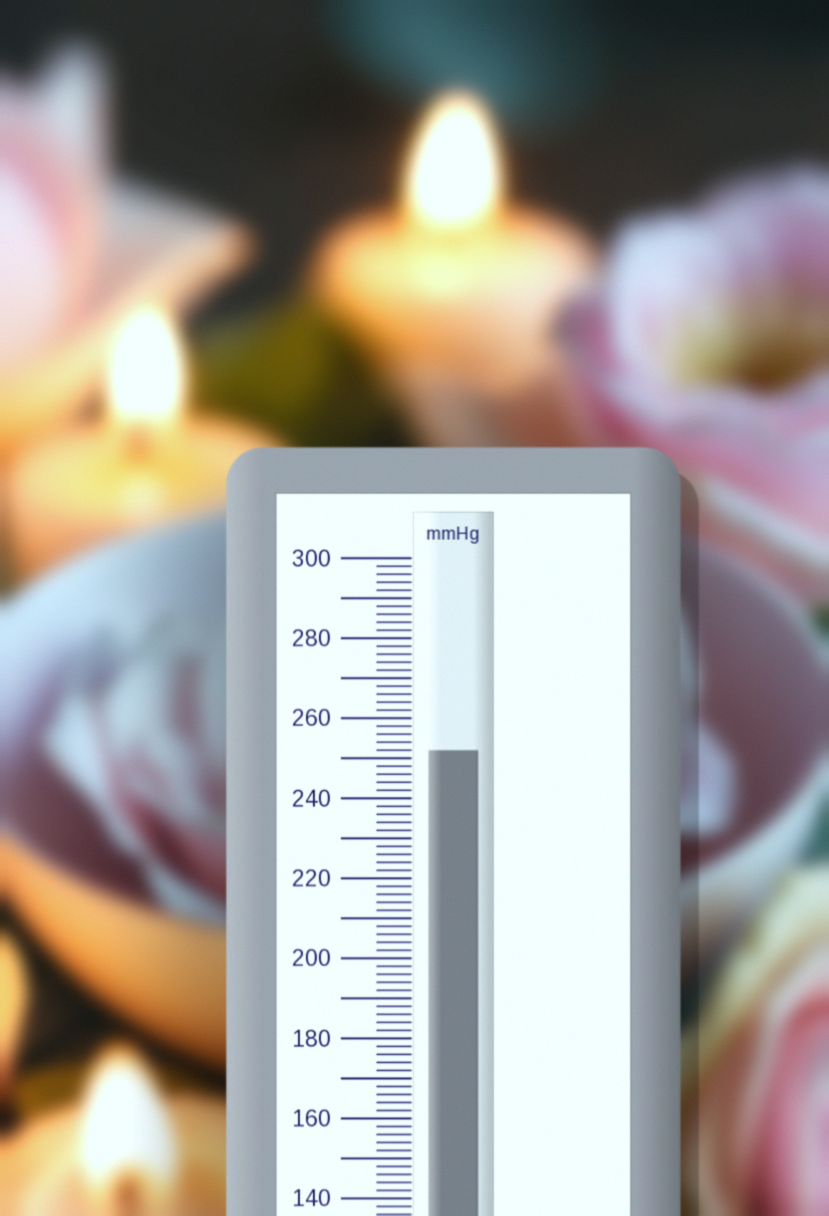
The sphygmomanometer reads 252 mmHg
